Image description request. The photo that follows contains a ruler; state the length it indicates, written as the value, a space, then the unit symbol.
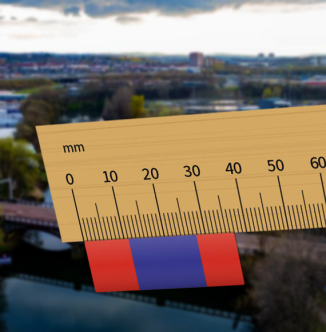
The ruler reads 37 mm
